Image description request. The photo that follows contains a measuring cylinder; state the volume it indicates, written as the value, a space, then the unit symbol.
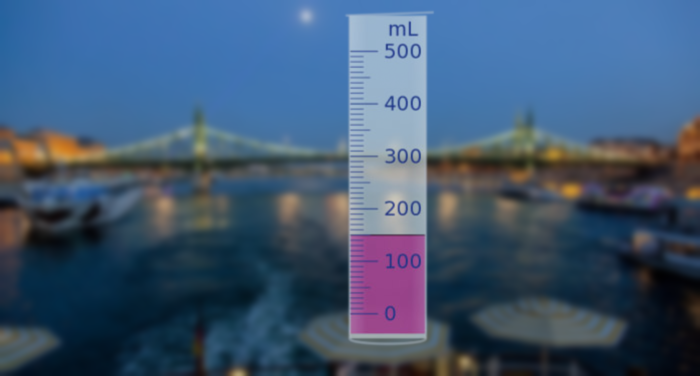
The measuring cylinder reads 150 mL
